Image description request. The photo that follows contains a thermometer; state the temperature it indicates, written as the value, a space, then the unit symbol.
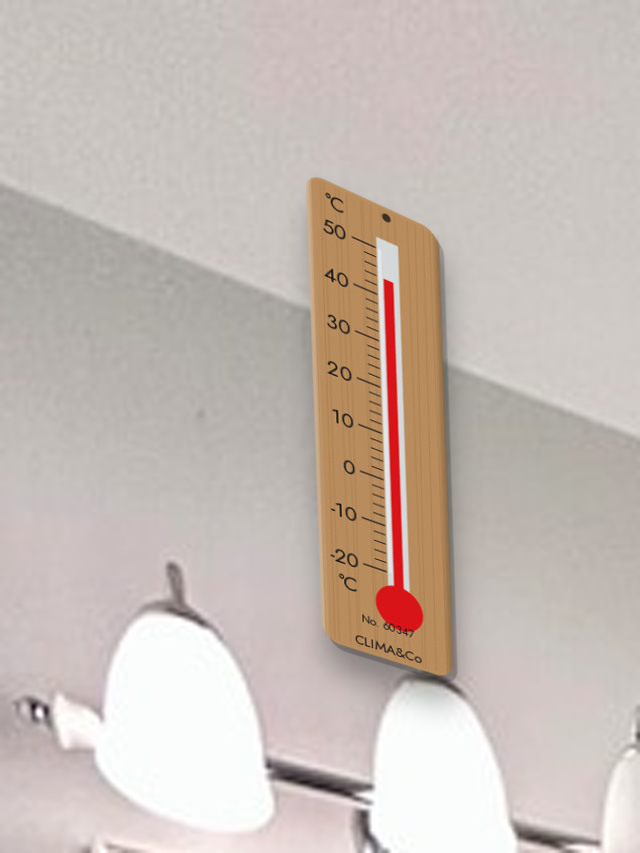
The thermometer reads 44 °C
